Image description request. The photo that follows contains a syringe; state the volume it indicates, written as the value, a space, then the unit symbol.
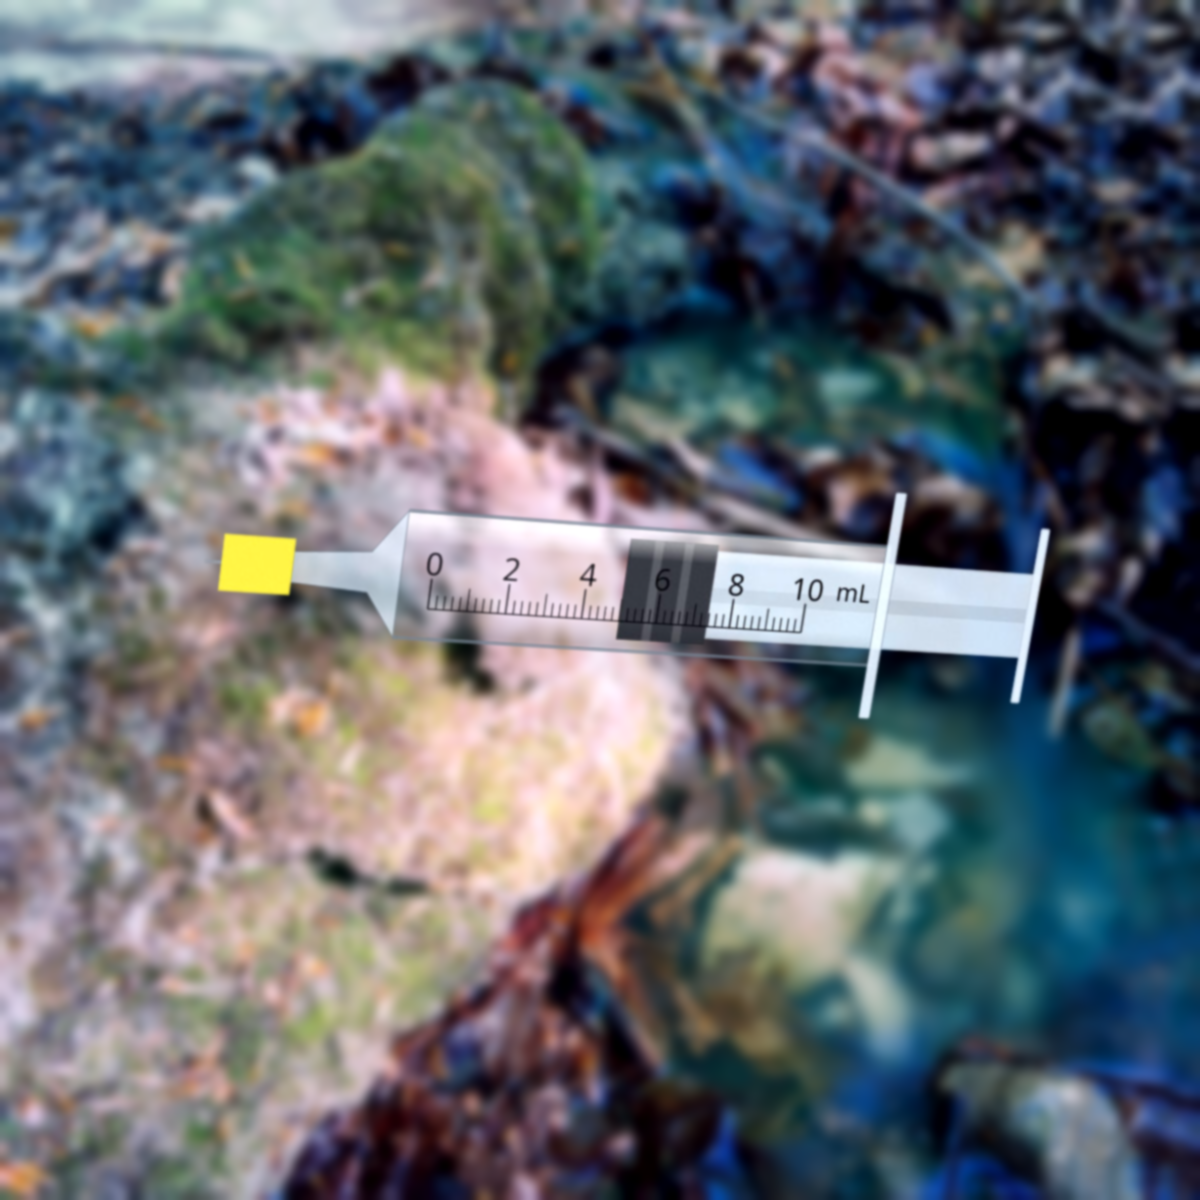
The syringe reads 5 mL
